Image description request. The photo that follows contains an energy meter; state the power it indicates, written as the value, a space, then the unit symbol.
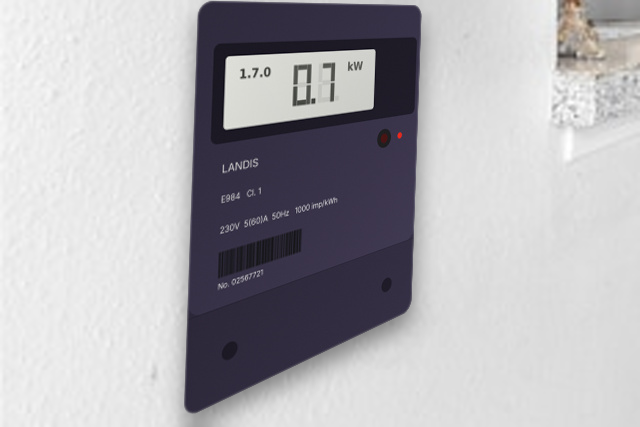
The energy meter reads 0.7 kW
